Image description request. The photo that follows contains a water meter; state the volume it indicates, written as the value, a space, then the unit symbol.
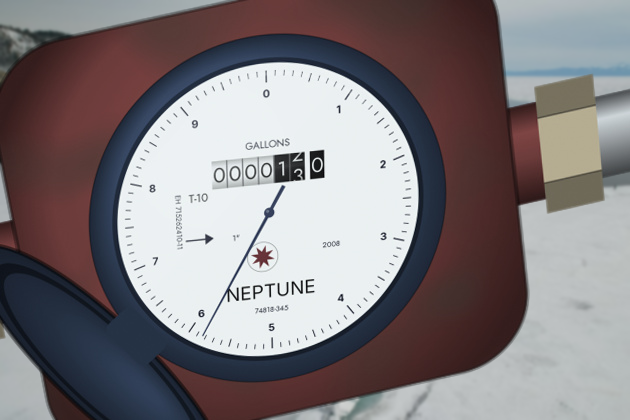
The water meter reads 125.8 gal
